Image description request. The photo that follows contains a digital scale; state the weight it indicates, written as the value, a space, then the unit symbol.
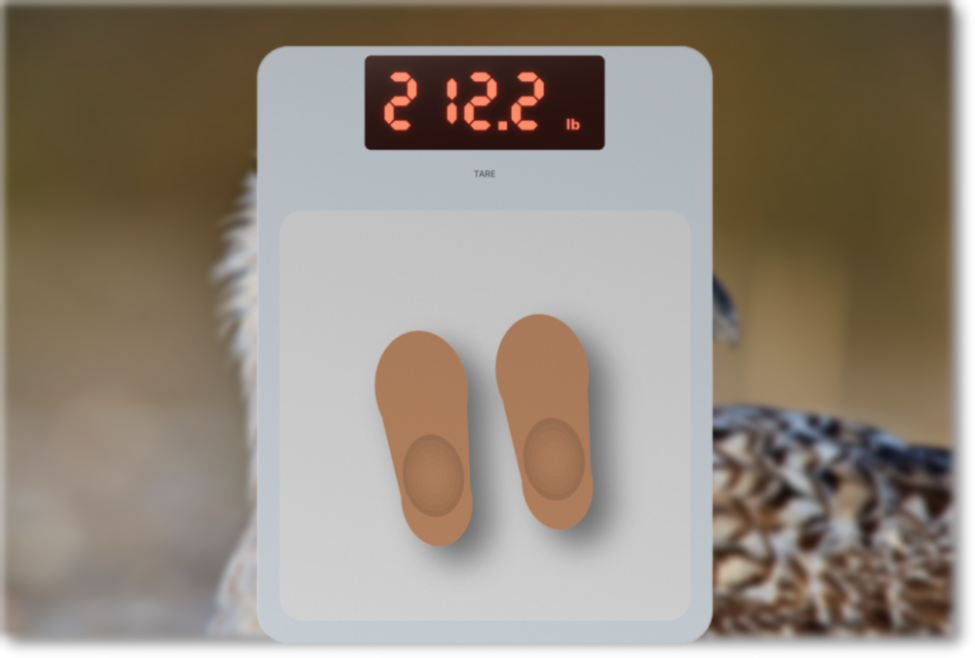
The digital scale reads 212.2 lb
